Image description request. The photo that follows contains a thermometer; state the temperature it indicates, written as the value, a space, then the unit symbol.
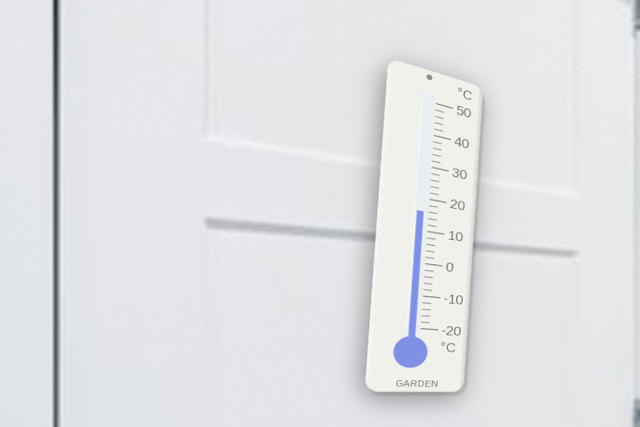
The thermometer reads 16 °C
